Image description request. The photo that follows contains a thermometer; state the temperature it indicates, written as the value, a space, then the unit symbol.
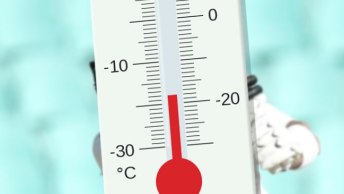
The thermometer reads -18 °C
